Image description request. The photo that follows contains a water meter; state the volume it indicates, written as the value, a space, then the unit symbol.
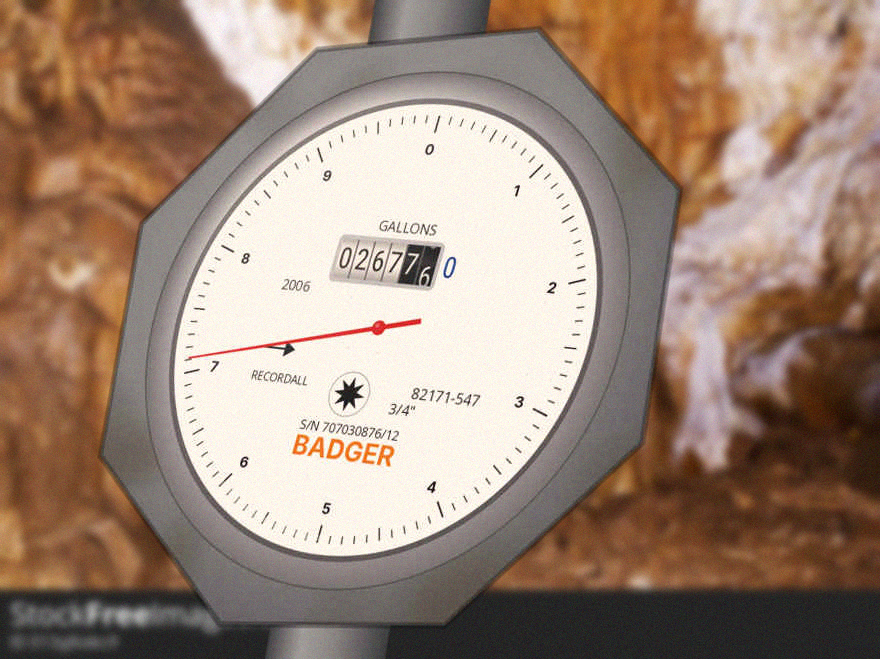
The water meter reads 267757.1 gal
